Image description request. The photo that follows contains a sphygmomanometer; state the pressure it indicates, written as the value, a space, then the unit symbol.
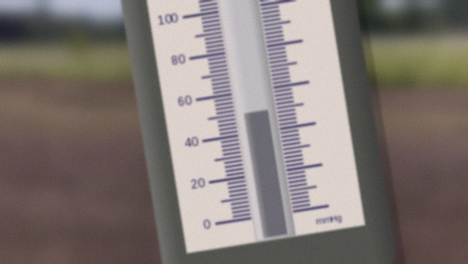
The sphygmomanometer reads 50 mmHg
